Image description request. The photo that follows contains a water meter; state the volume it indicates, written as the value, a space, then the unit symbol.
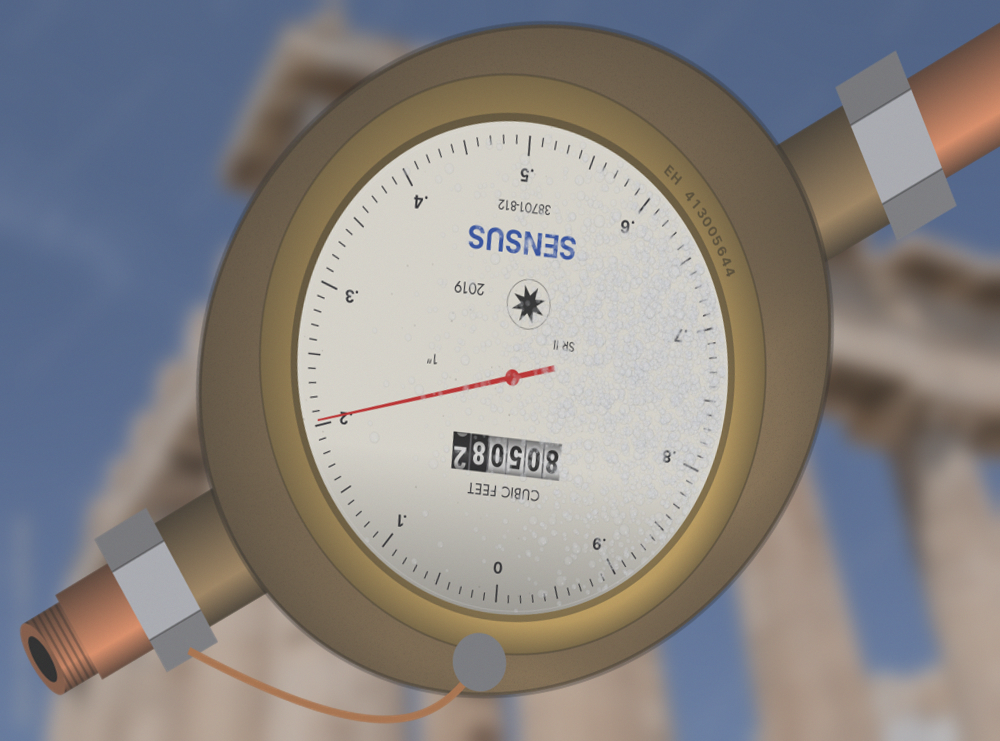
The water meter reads 805082.20 ft³
